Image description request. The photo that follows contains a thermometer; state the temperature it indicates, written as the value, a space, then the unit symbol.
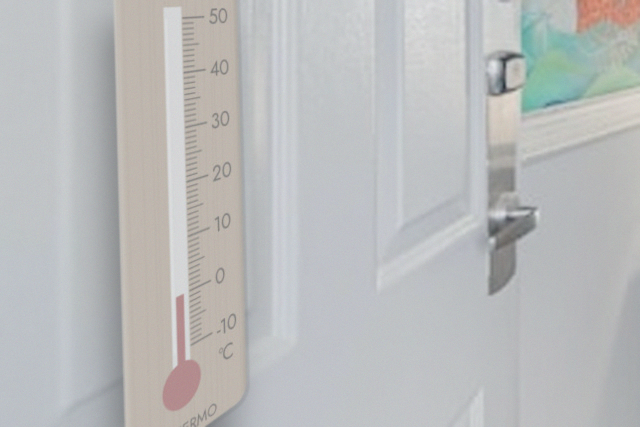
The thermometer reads 0 °C
